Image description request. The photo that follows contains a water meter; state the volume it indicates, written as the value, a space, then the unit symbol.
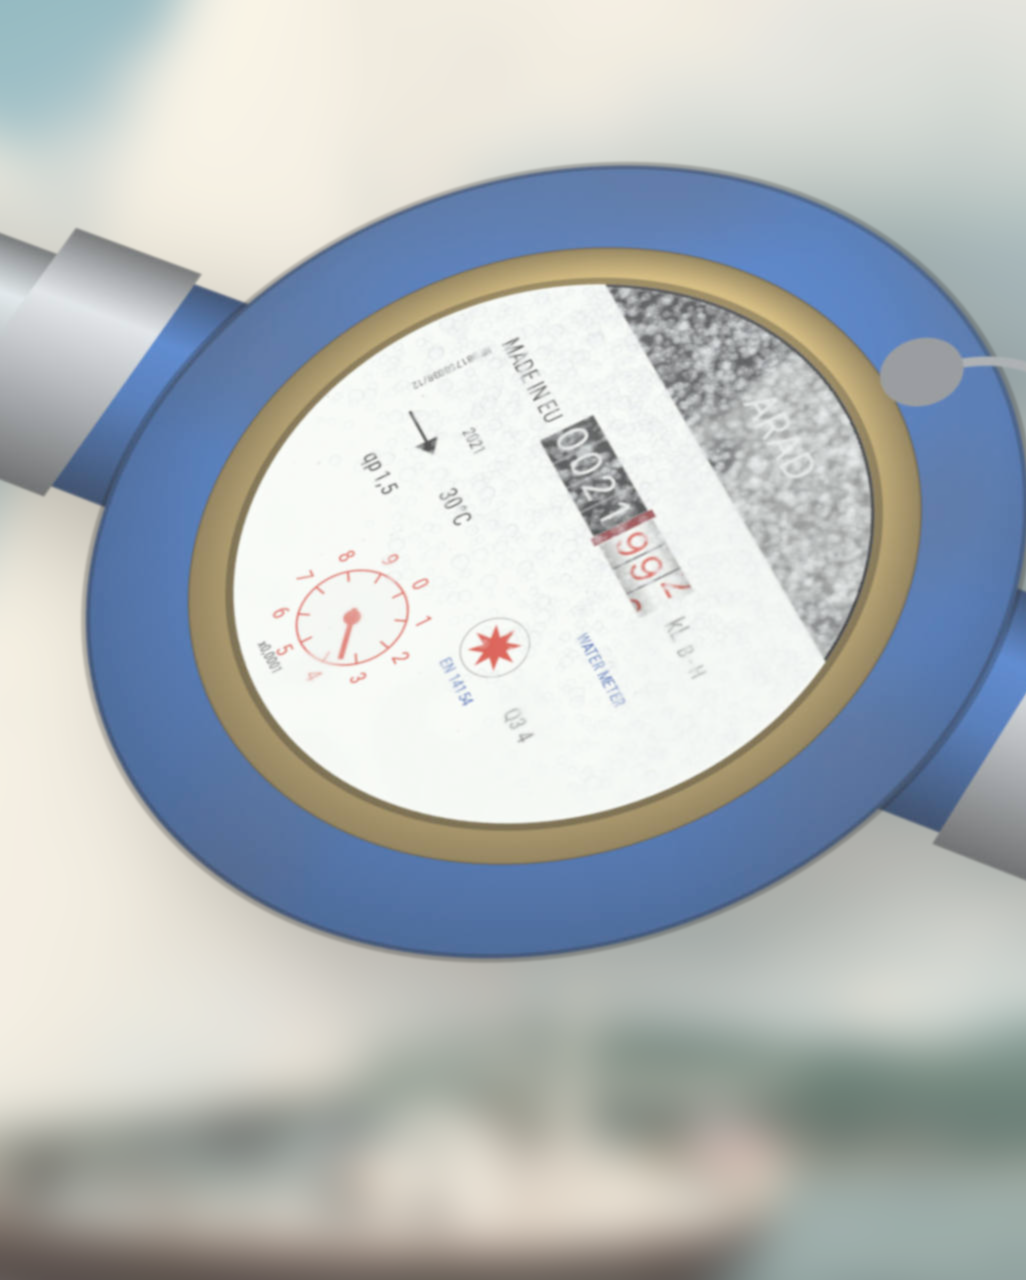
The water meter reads 21.9923 kL
